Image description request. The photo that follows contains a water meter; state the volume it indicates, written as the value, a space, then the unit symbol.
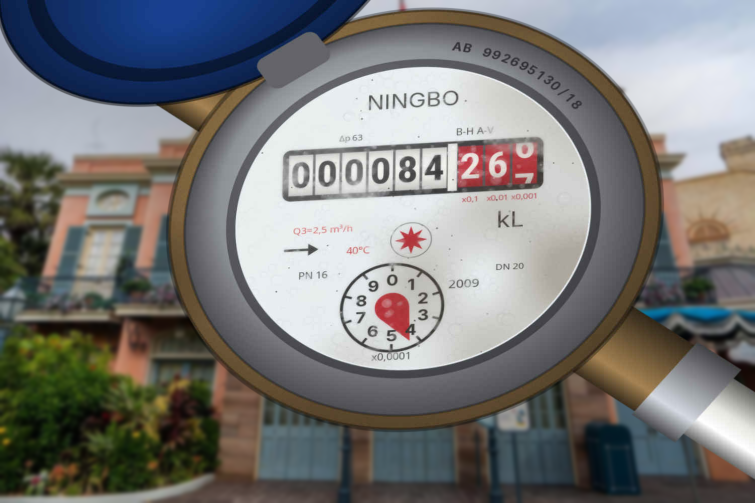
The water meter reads 84.2664 kL
